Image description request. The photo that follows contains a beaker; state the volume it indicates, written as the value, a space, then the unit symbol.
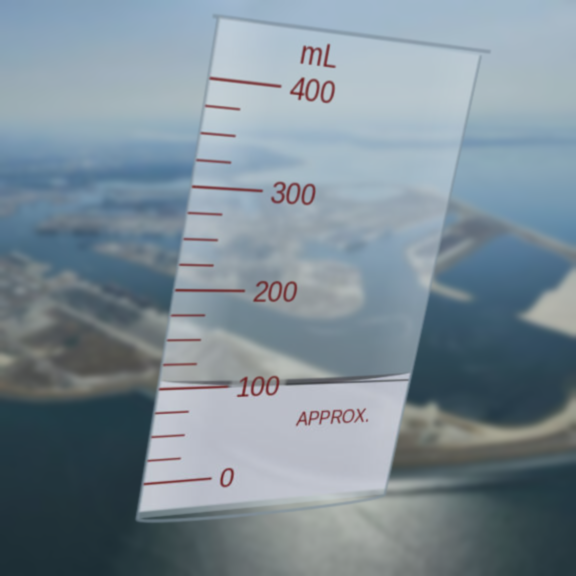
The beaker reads 100 mL
